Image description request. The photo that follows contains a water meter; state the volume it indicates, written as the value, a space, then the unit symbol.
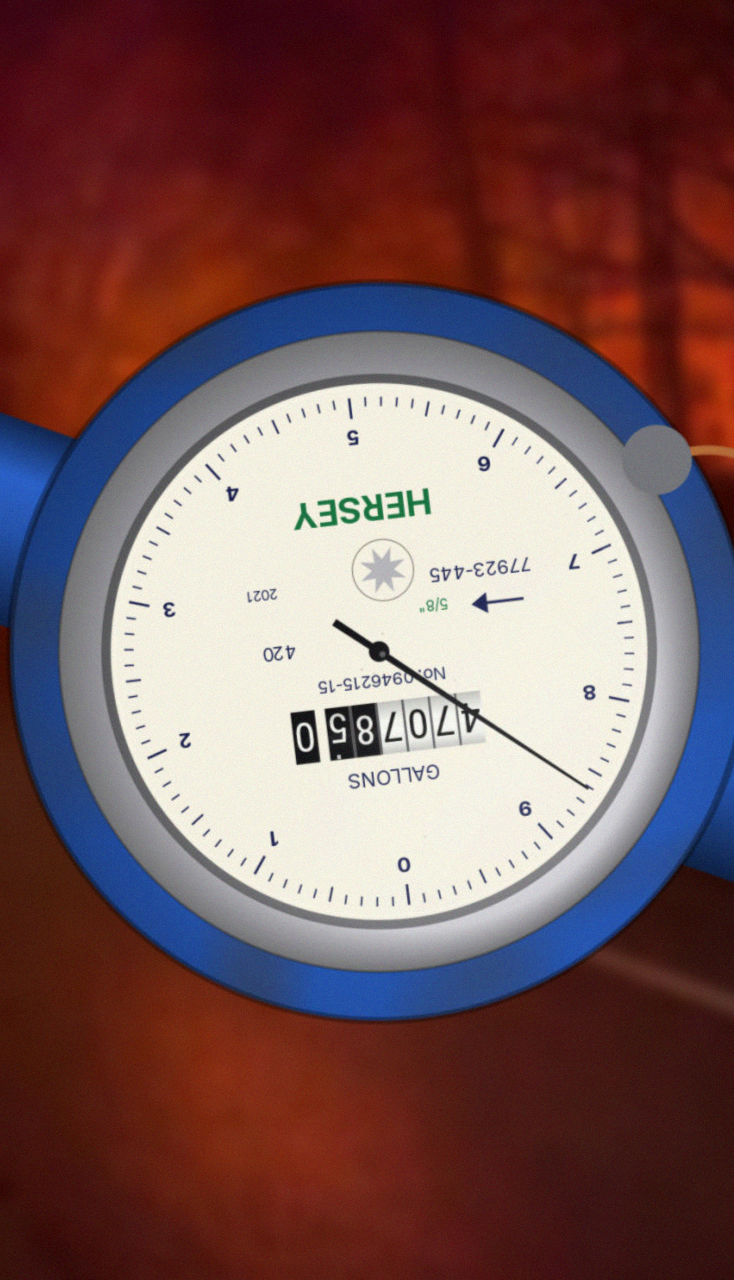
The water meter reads 4707848.6 gal
